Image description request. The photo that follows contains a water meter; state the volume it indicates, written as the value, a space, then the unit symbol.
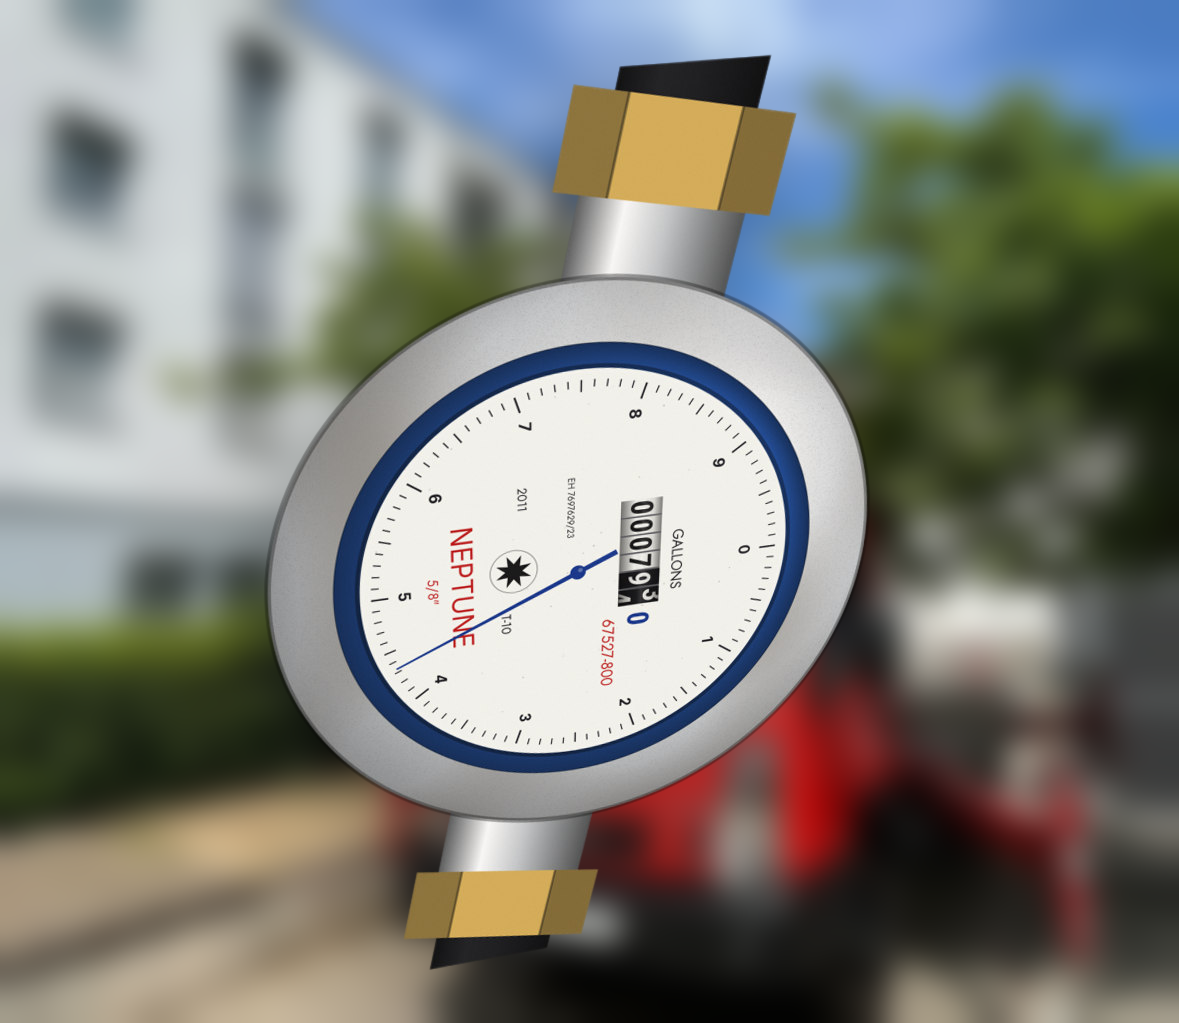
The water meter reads 7934.3 gal
